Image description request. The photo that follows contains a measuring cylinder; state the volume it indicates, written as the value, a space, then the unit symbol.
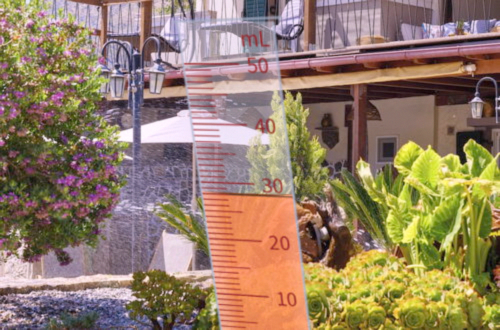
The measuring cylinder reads 28 mL
